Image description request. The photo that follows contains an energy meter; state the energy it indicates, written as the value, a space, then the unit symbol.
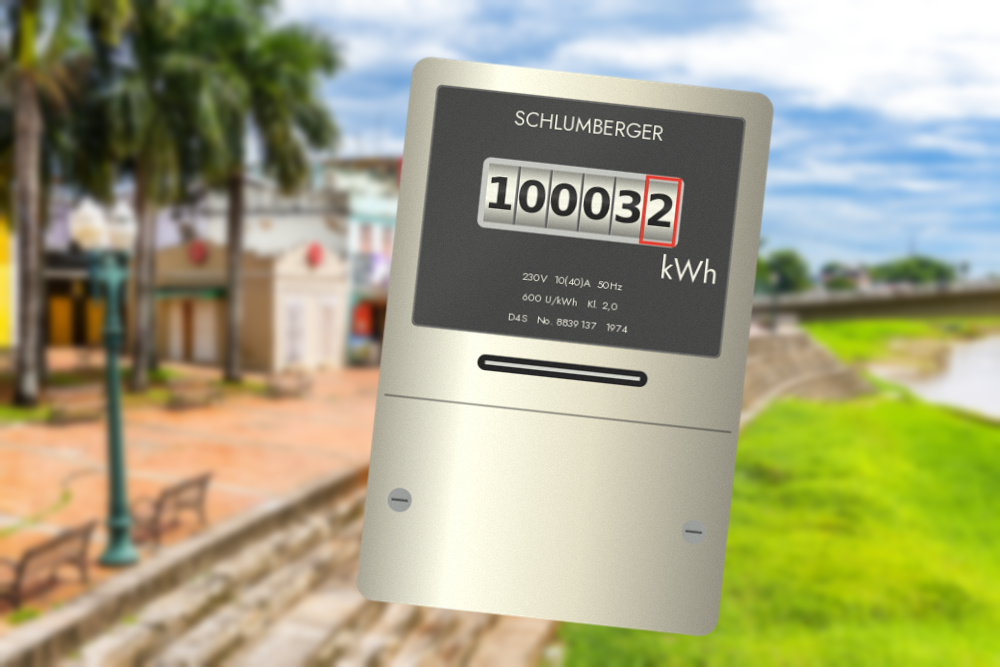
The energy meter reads 10003.2 kWh
